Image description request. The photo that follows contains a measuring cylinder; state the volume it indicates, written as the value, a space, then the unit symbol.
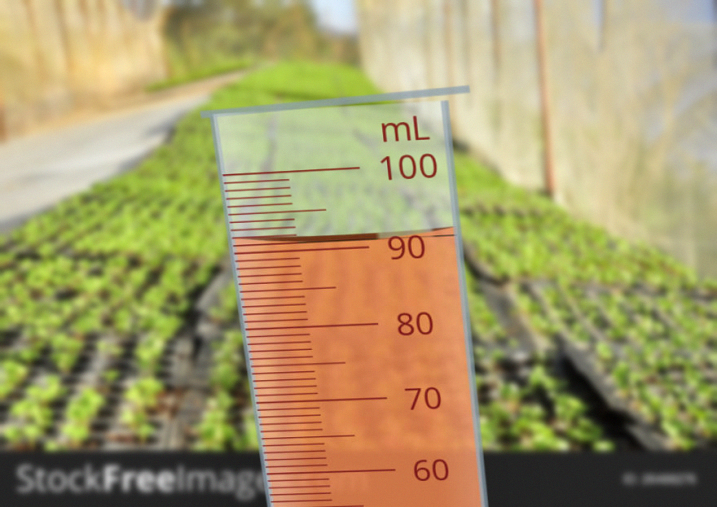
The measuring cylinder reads 91 mL
